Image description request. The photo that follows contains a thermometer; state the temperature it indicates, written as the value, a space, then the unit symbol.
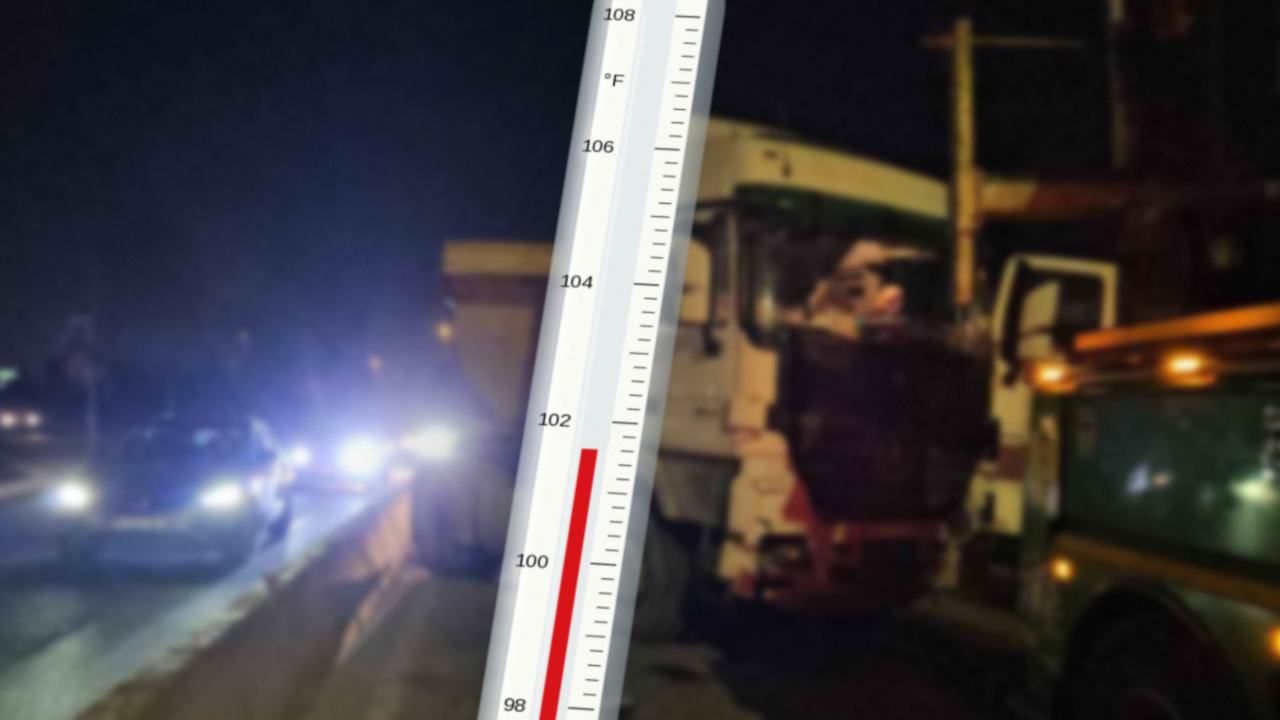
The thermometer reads 101.6 °F
